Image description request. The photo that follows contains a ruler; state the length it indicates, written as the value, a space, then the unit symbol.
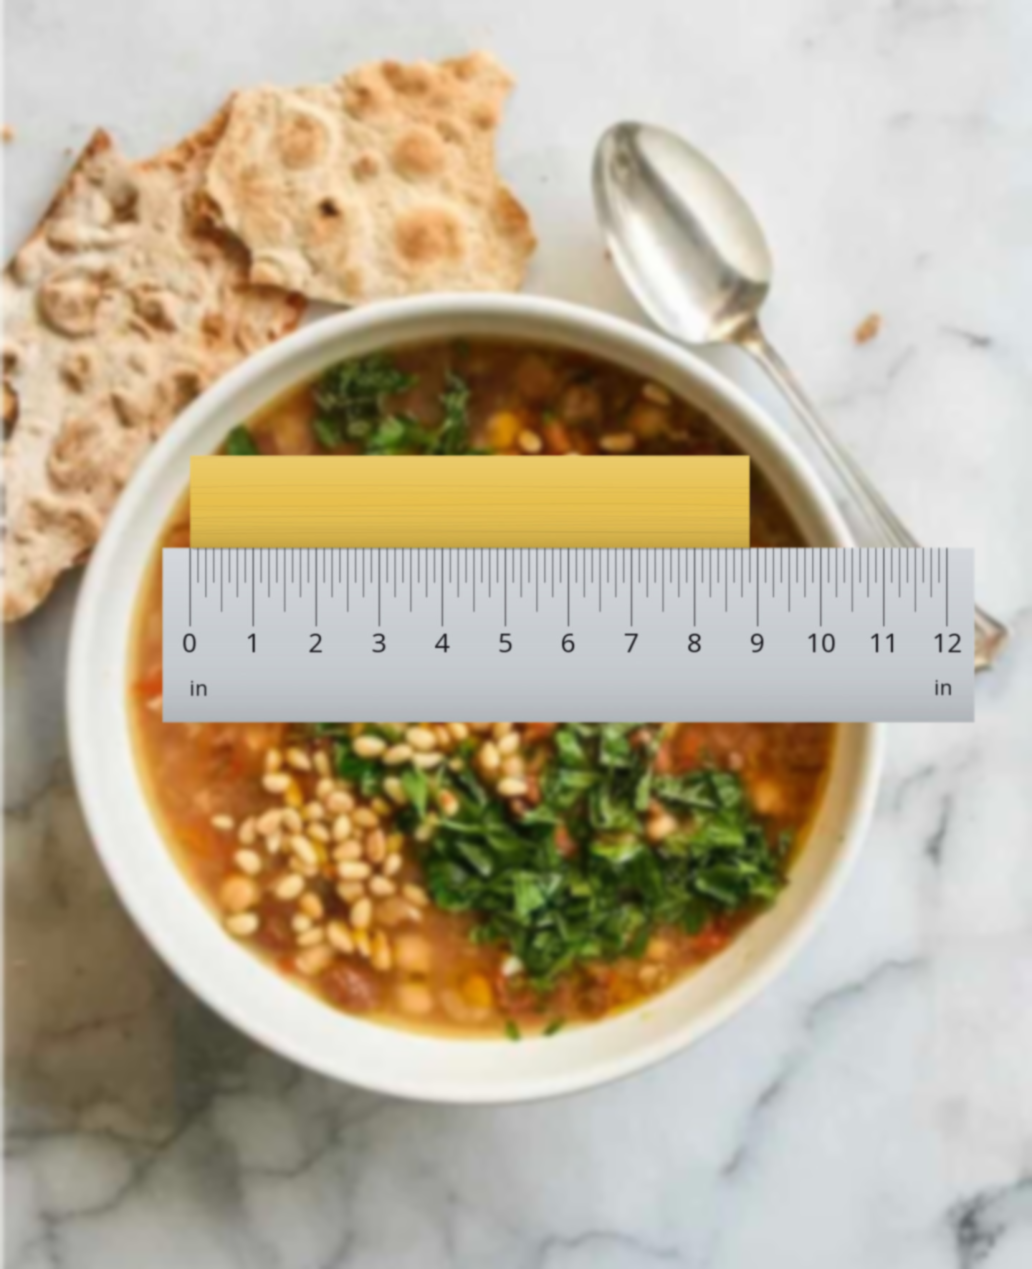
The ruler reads 8.875 in
